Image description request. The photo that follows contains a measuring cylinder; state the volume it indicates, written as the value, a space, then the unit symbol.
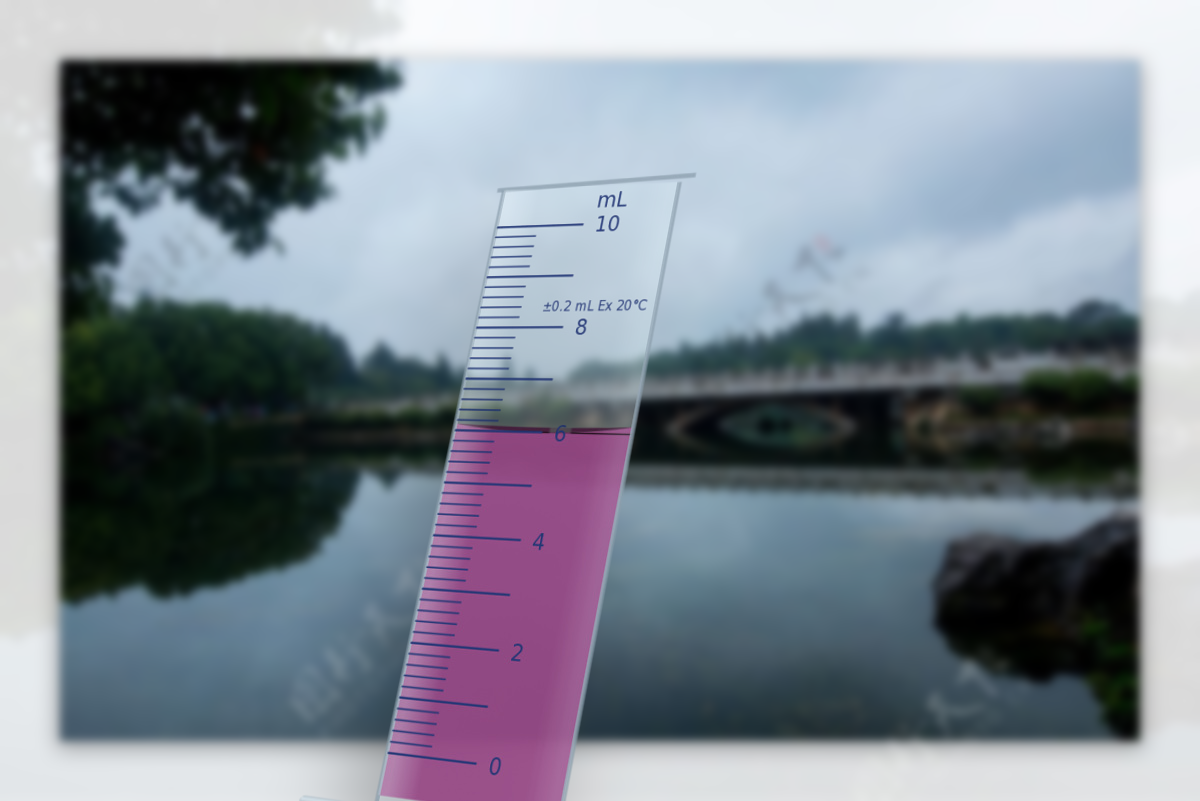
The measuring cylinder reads 6 mL
